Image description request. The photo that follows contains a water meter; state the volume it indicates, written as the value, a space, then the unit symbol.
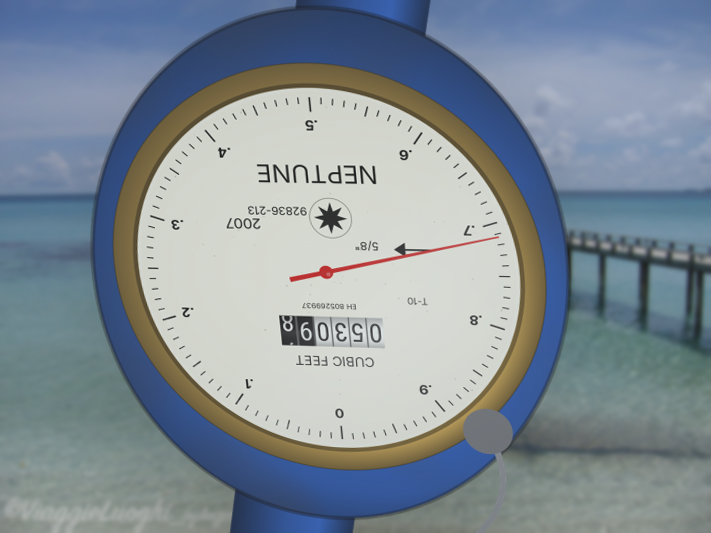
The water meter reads 53097.71 ft³
